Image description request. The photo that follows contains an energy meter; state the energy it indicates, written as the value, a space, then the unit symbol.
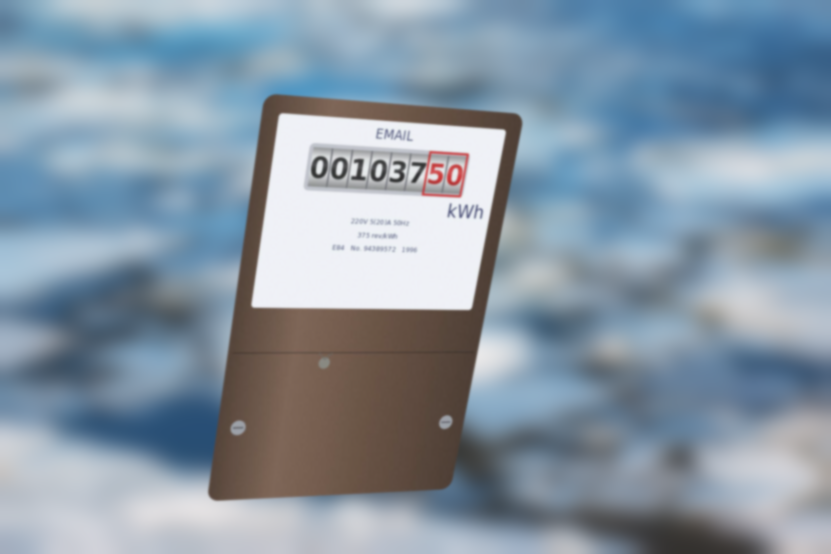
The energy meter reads 1037.50 kWh
